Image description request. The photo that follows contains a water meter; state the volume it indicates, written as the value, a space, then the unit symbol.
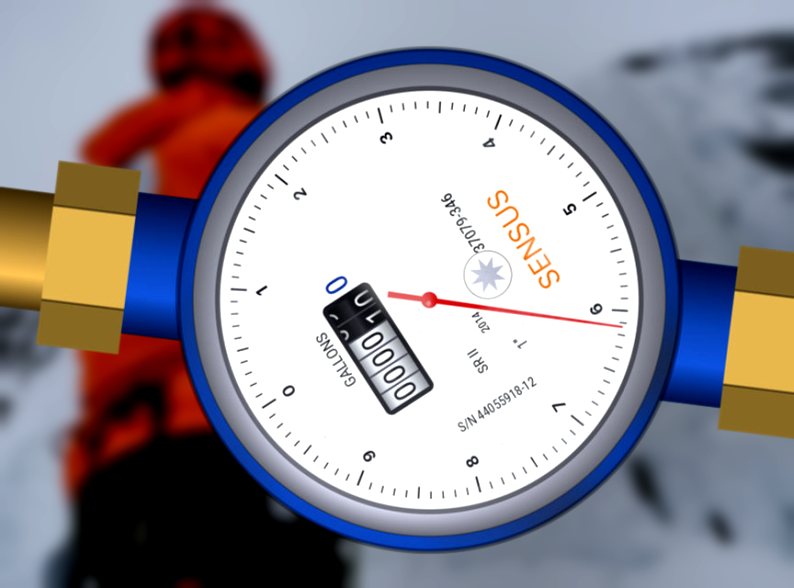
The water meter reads 96.1 gal
